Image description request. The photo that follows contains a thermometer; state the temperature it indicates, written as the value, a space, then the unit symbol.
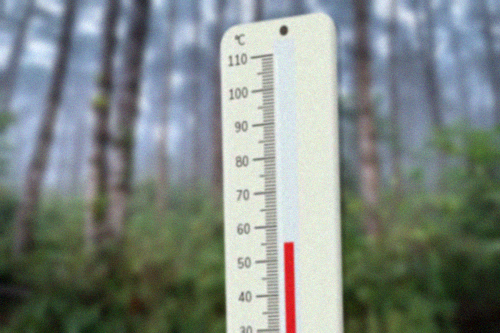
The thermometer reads 55 °C
